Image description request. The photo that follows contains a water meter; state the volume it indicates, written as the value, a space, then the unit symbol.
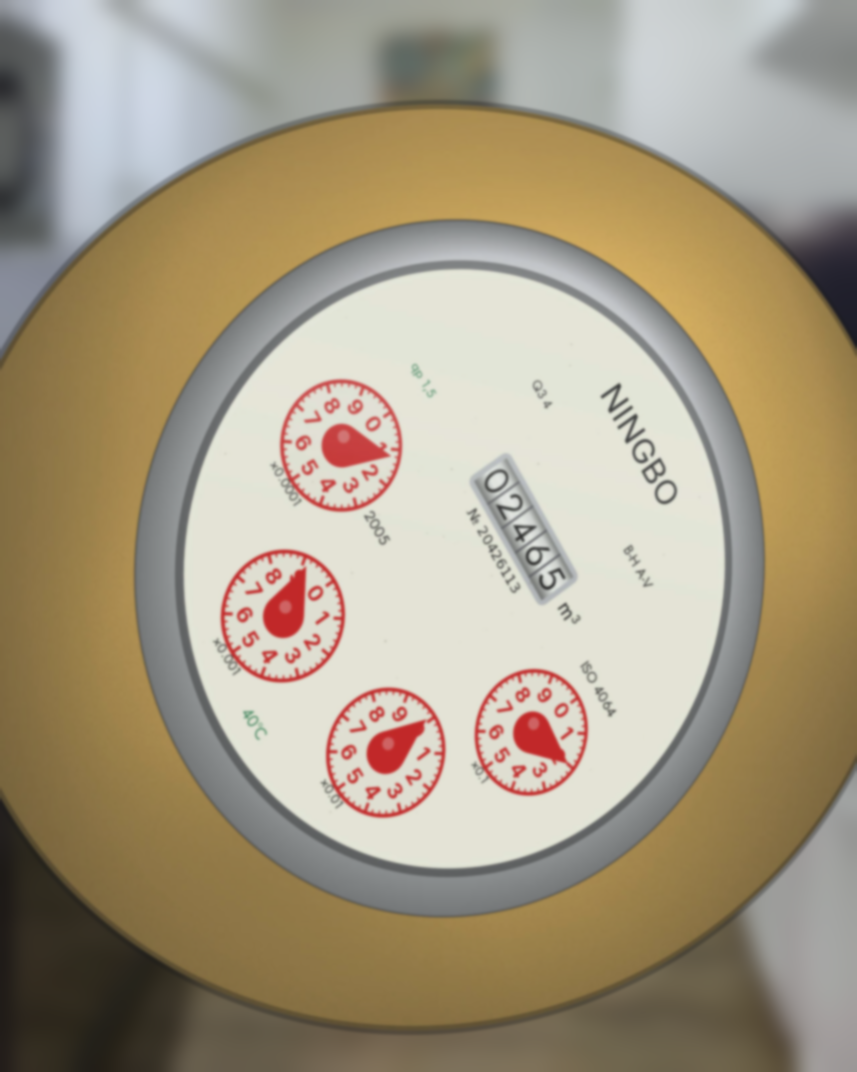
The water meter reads 2465.1991 m³
